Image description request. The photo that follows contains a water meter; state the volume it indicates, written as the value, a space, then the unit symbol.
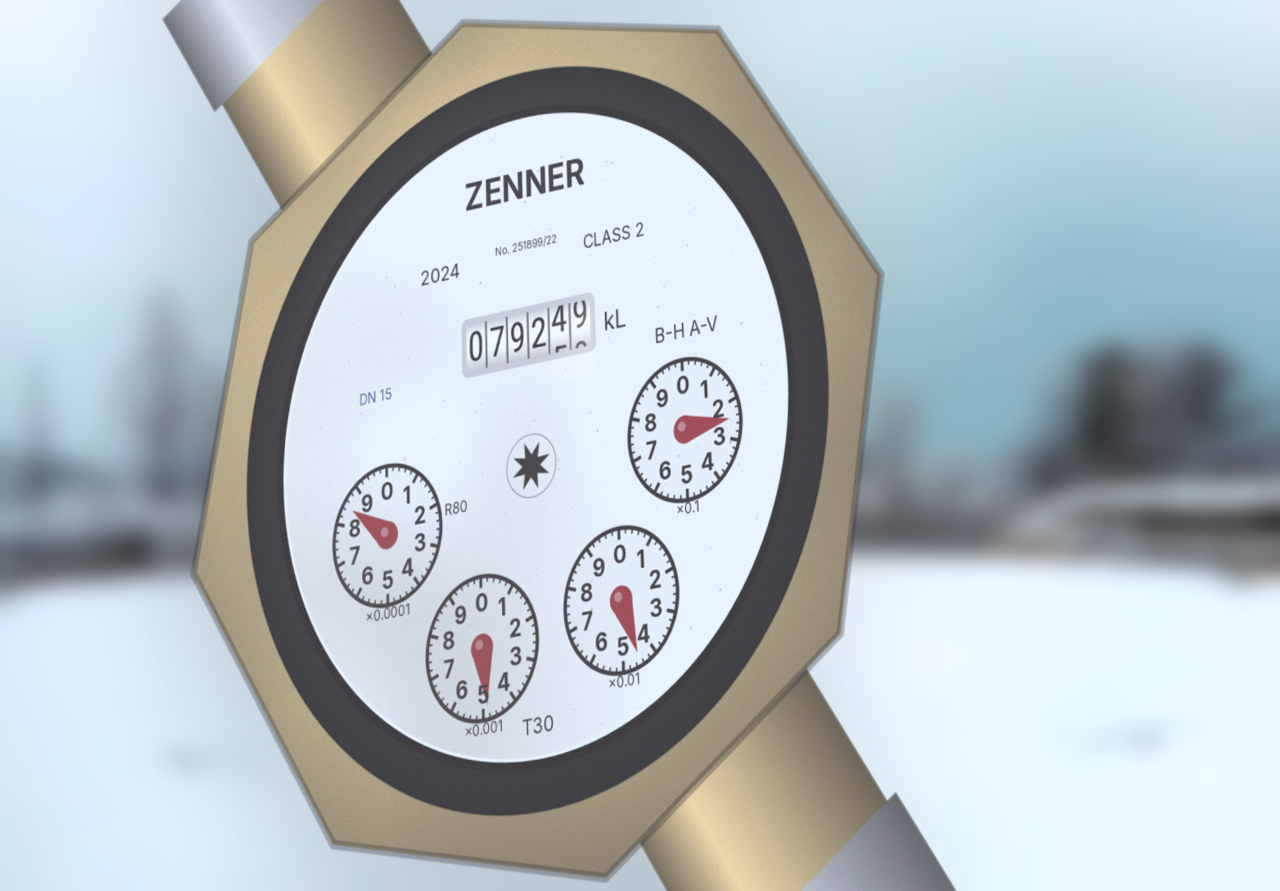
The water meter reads 79249.2448 kL
